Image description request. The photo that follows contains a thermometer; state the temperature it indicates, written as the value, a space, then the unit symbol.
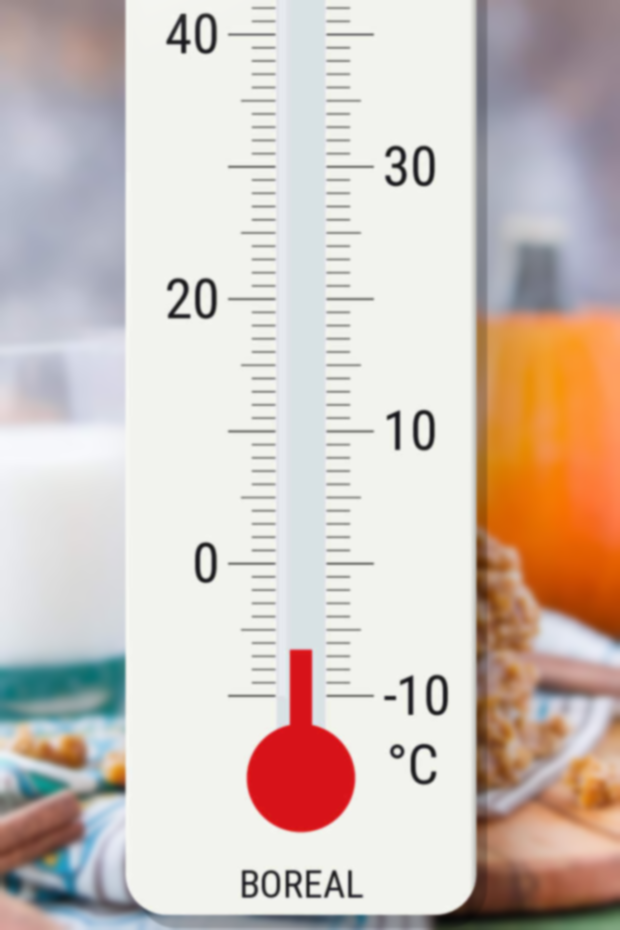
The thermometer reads -6.5 °C
